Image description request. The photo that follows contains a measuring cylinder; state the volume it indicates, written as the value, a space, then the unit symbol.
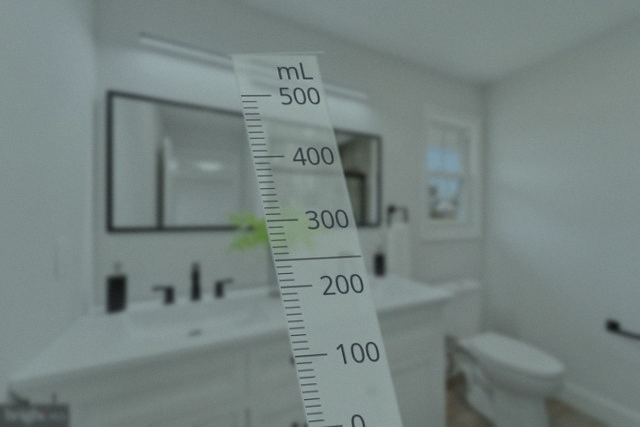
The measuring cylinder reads 240 mL
